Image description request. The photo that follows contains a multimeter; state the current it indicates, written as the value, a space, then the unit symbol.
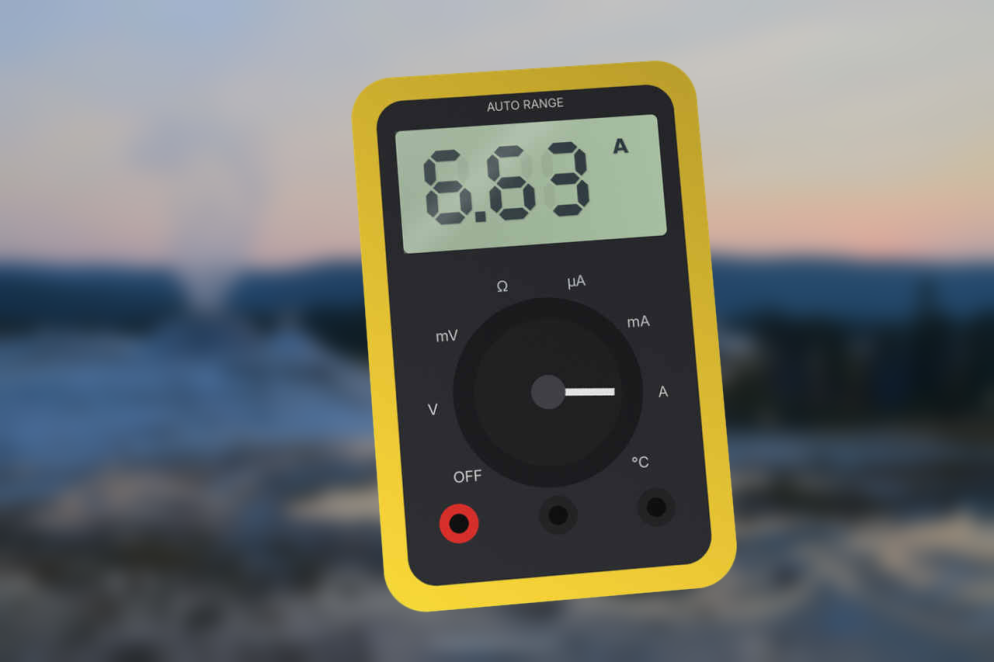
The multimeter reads 6.63 A
